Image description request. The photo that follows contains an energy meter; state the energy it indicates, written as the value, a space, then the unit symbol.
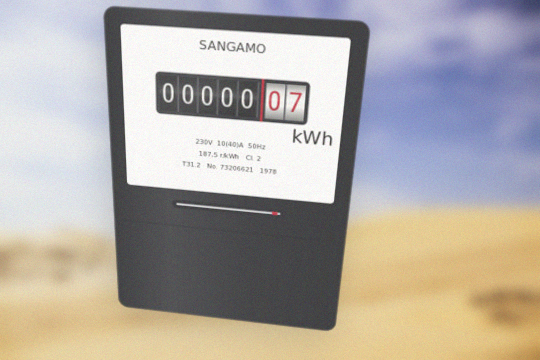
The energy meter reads 0.07 kWh
